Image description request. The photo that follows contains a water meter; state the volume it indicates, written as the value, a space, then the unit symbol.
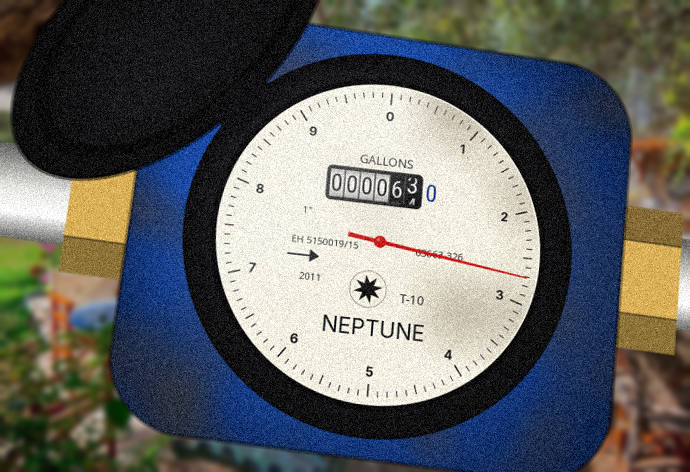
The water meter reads 632.7 gal
